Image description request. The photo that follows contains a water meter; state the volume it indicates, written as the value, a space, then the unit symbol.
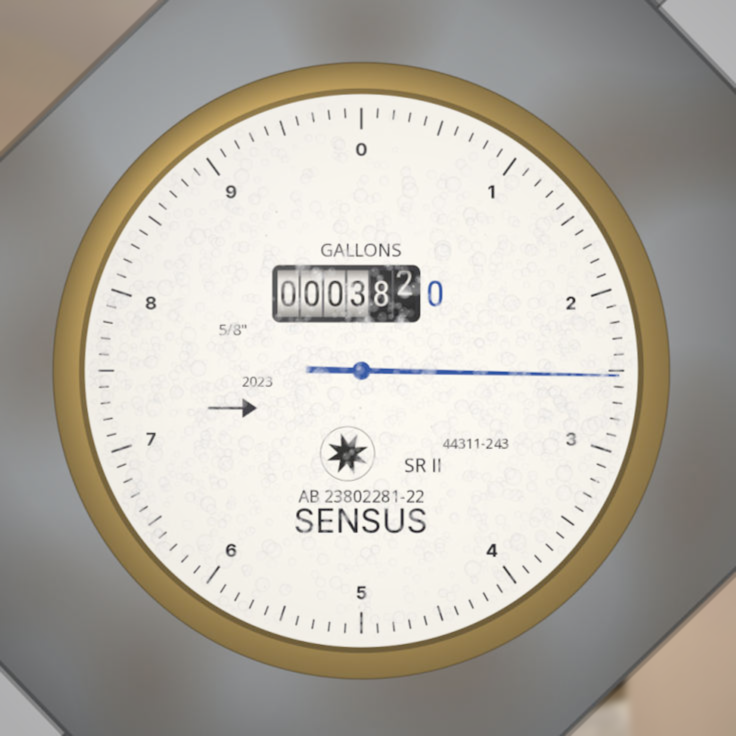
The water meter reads 3822.5 gal
